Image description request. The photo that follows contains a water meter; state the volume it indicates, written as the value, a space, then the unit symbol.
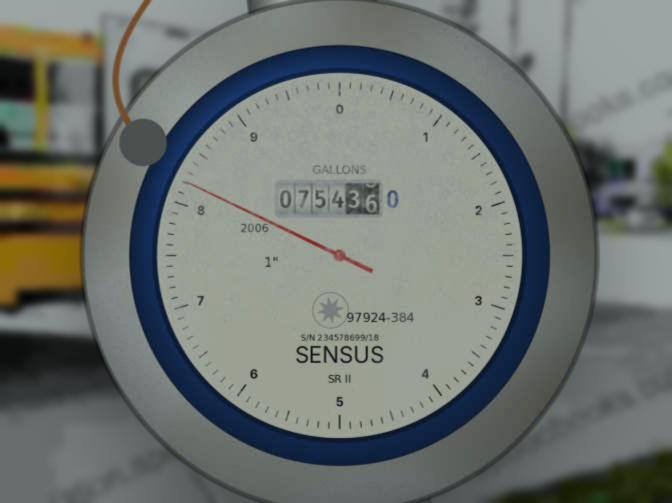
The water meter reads 754358.2 gal
